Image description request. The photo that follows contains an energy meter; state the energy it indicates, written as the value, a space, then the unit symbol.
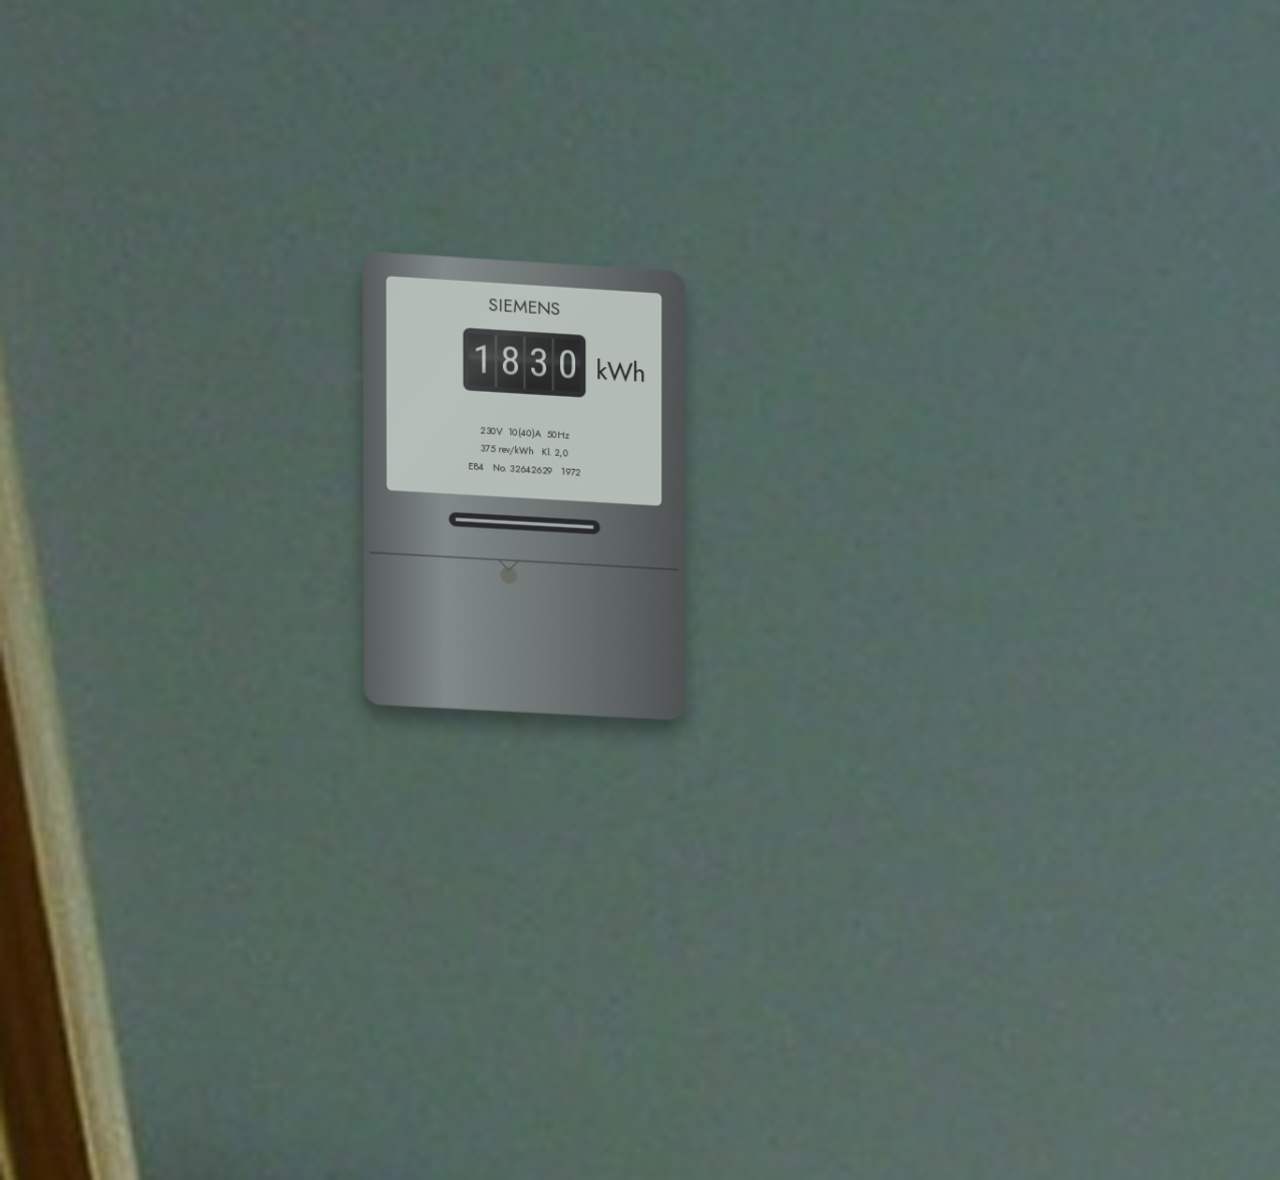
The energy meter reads 1830 kWh
